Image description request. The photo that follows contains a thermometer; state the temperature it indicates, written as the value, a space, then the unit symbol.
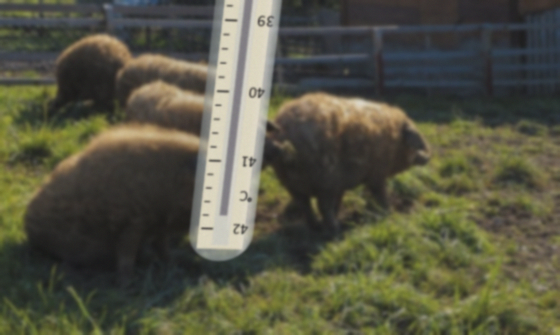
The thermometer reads 41.8 °C
